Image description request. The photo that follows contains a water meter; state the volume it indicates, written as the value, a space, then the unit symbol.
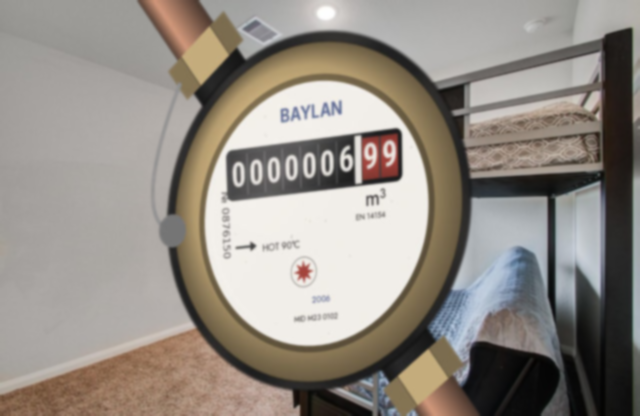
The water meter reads 6.99 m³
